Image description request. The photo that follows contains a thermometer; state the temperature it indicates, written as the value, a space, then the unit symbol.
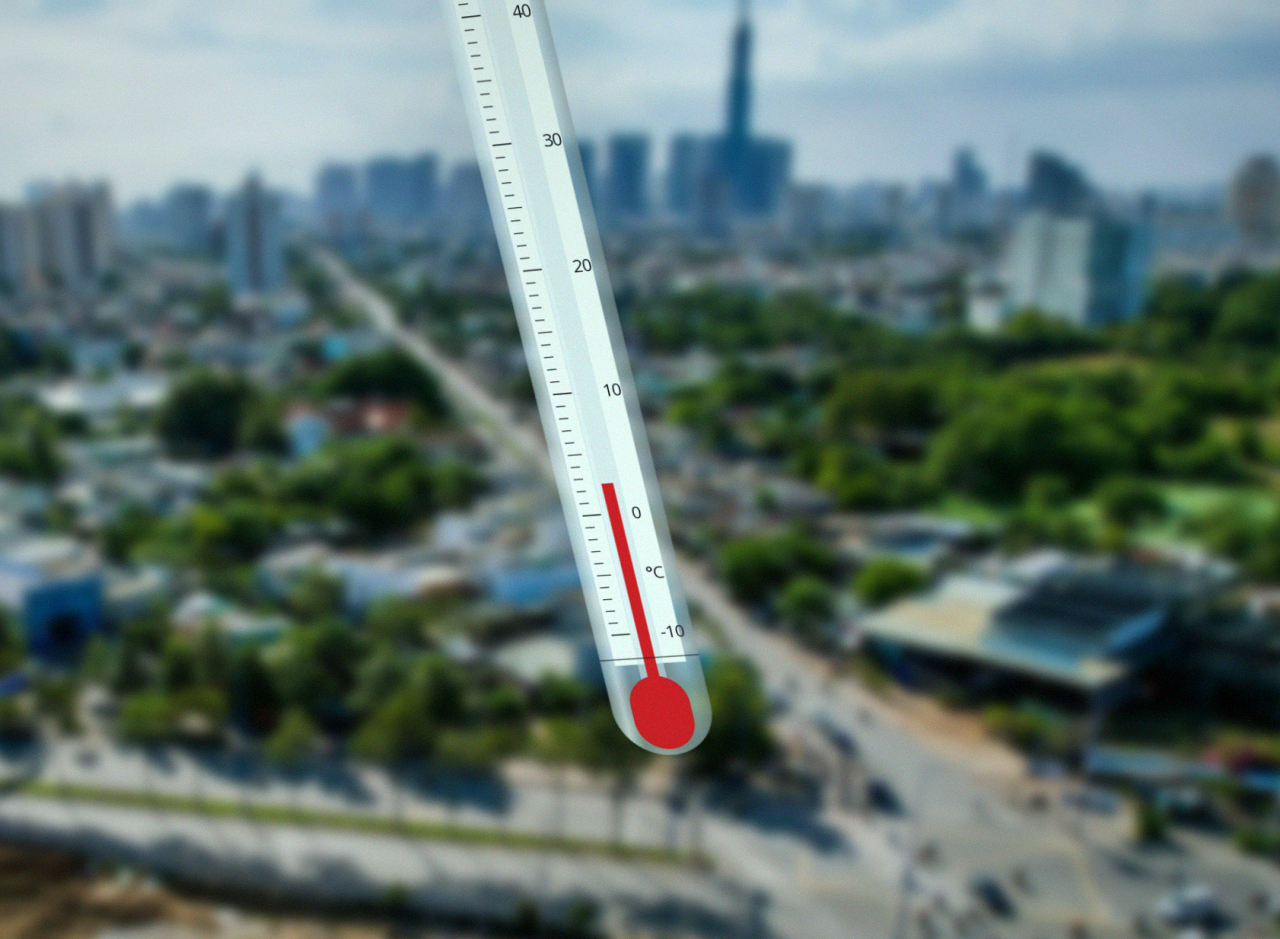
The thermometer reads 2.5 °C
